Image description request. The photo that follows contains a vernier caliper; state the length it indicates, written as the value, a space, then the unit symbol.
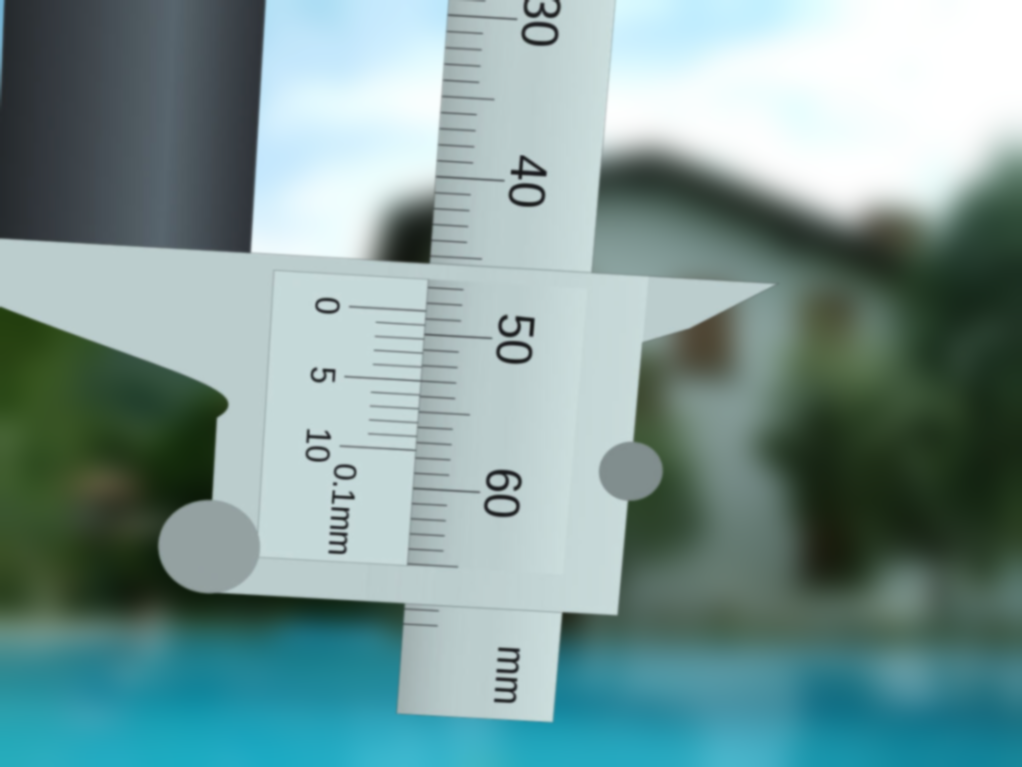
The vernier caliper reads 48.5 mm
